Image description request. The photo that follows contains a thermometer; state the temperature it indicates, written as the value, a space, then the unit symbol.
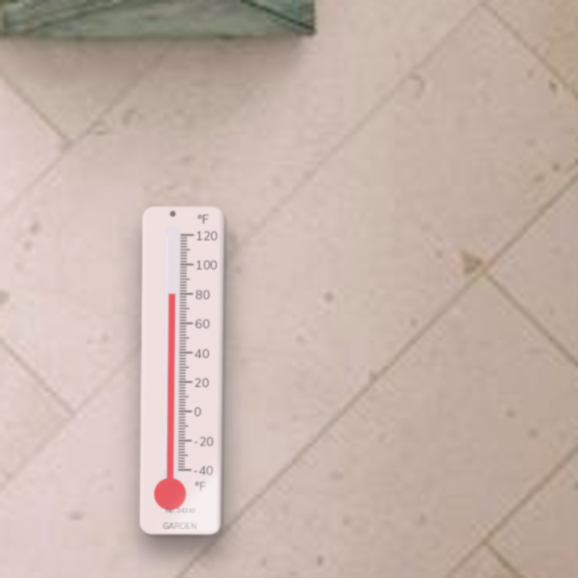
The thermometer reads 80 °F
